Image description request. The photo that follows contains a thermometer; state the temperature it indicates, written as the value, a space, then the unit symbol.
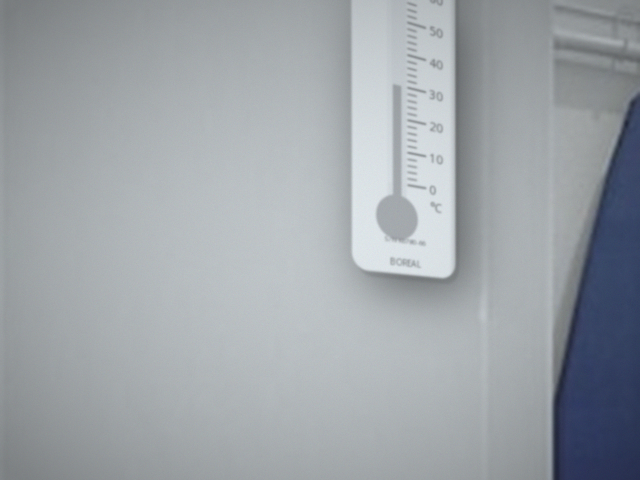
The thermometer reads 30 °C
